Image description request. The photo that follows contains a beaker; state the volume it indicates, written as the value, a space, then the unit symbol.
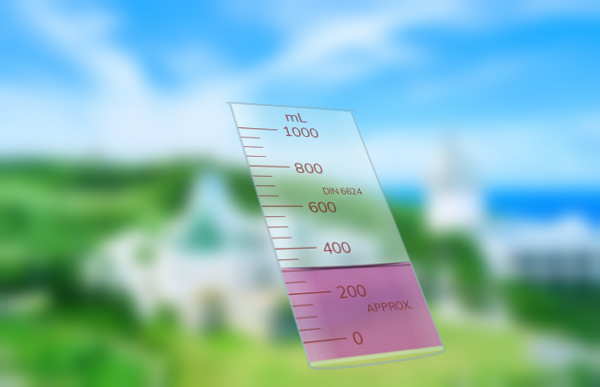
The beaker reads 300 mL
